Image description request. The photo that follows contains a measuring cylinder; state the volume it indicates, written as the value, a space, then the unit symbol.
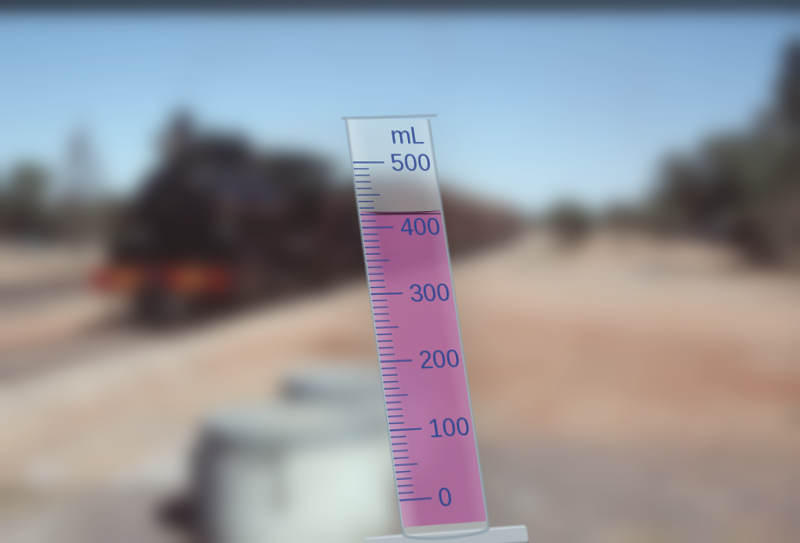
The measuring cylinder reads 420 mL
